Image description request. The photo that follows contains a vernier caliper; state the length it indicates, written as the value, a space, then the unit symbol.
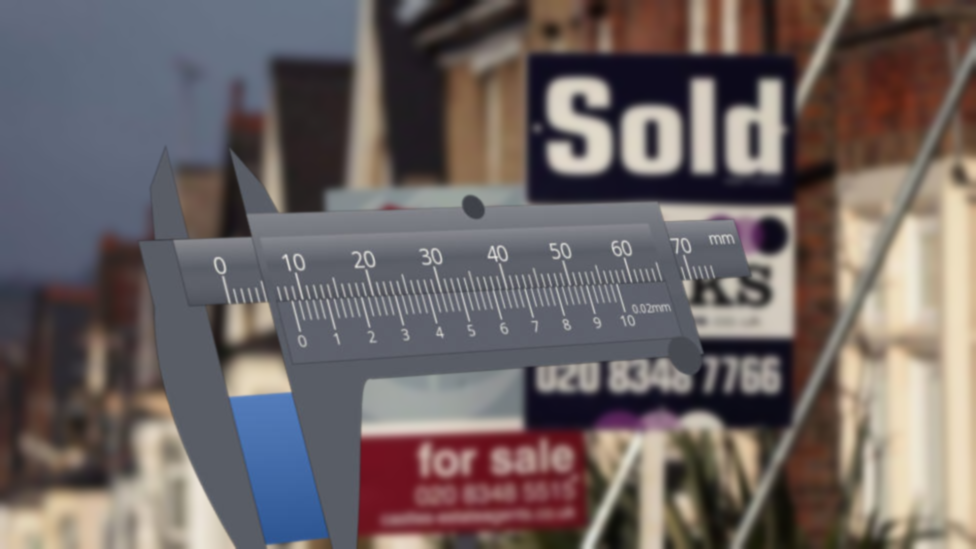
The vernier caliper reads 8.5 mm
